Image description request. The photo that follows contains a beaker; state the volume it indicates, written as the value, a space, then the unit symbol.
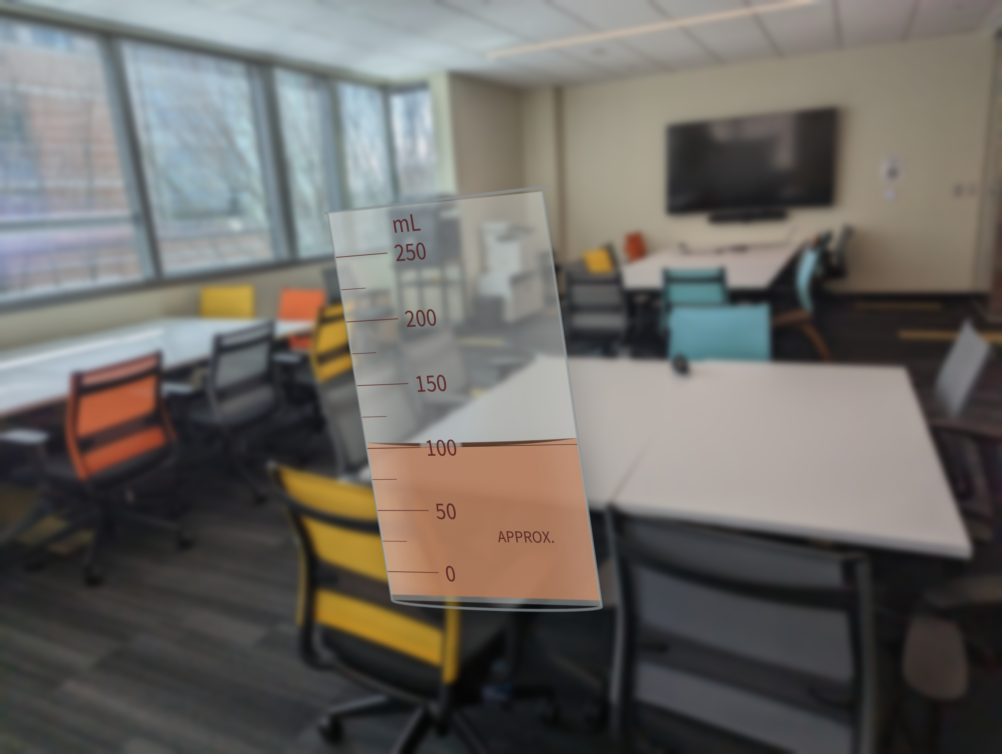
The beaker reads 100 mL
